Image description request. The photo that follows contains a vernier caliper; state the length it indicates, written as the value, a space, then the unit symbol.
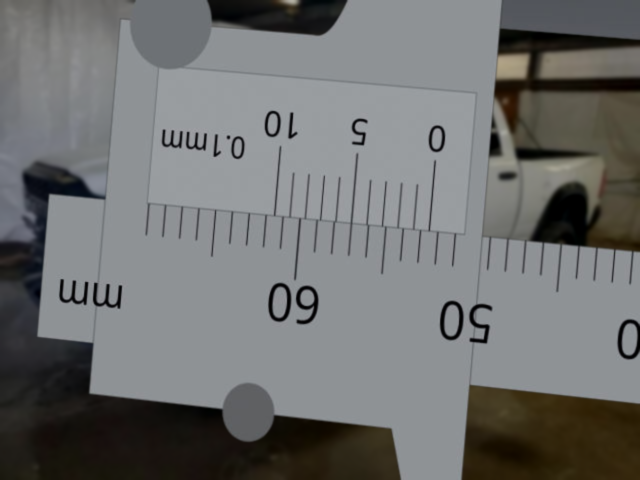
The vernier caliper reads 52.5 mm
